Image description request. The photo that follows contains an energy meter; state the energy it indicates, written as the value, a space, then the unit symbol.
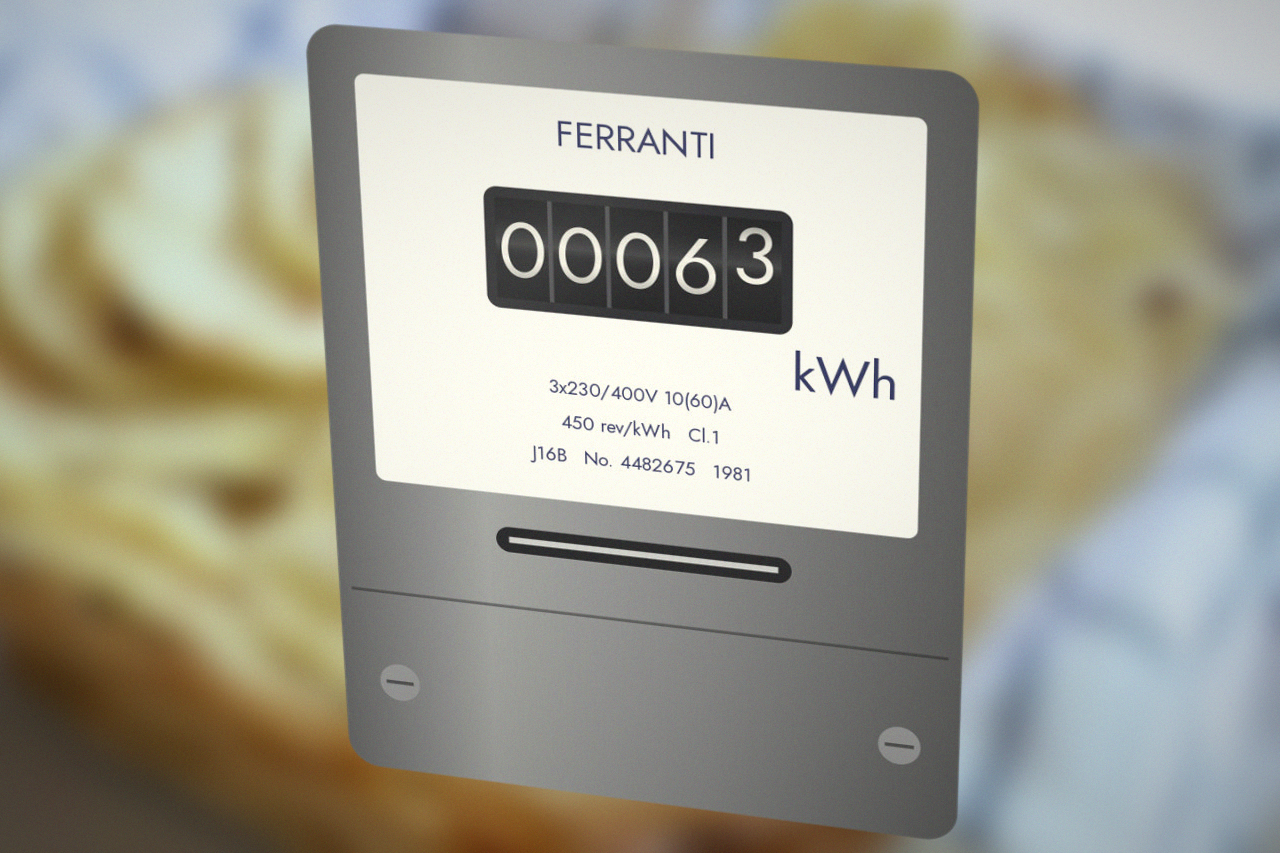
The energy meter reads 63 kWh
